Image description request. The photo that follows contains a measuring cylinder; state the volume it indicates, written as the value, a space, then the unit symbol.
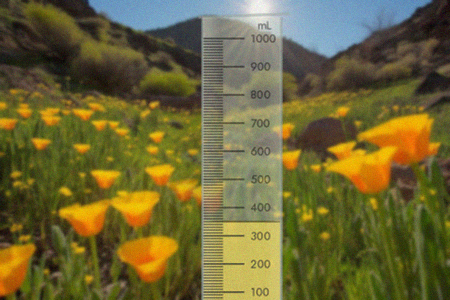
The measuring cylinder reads 350 mL
